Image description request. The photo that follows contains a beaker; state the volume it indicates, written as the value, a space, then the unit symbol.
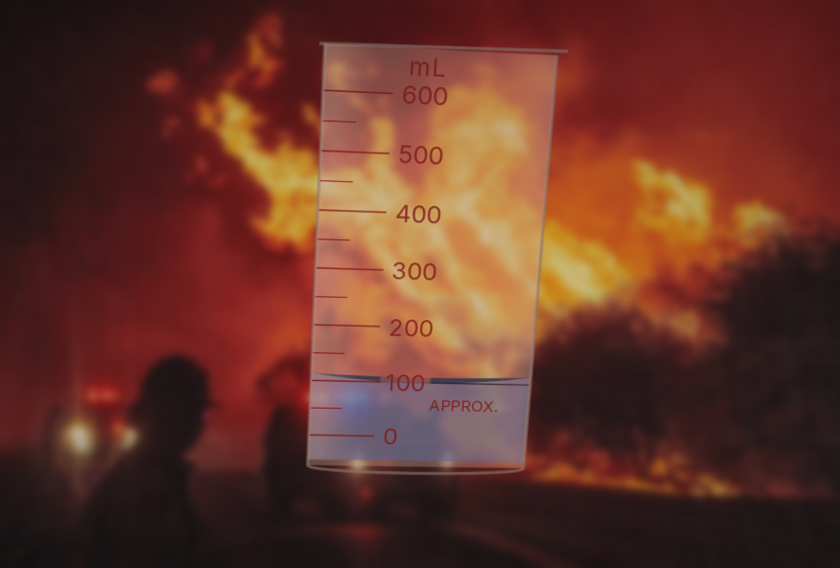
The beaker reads 100 mL
